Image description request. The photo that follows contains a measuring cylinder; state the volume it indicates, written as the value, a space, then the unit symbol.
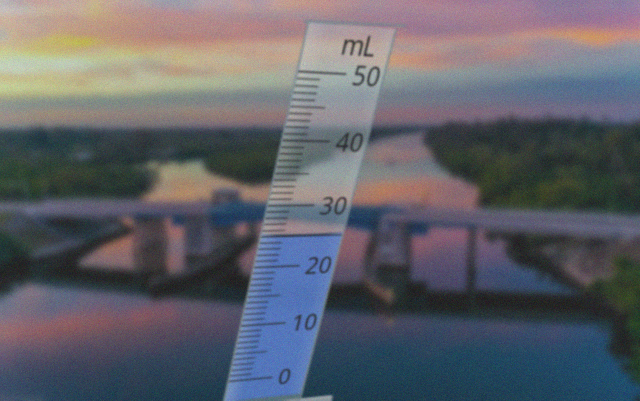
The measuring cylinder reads 25 mL
